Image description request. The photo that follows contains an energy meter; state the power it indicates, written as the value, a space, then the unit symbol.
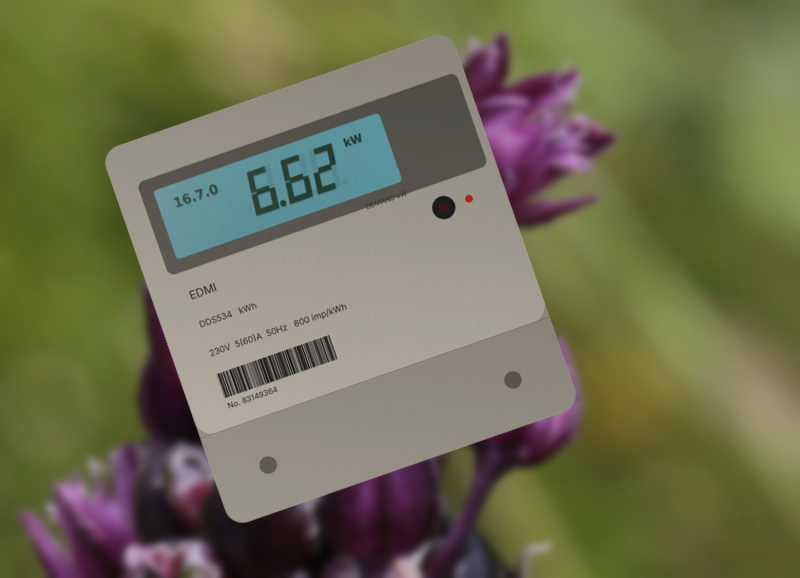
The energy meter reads 6.62 kW
